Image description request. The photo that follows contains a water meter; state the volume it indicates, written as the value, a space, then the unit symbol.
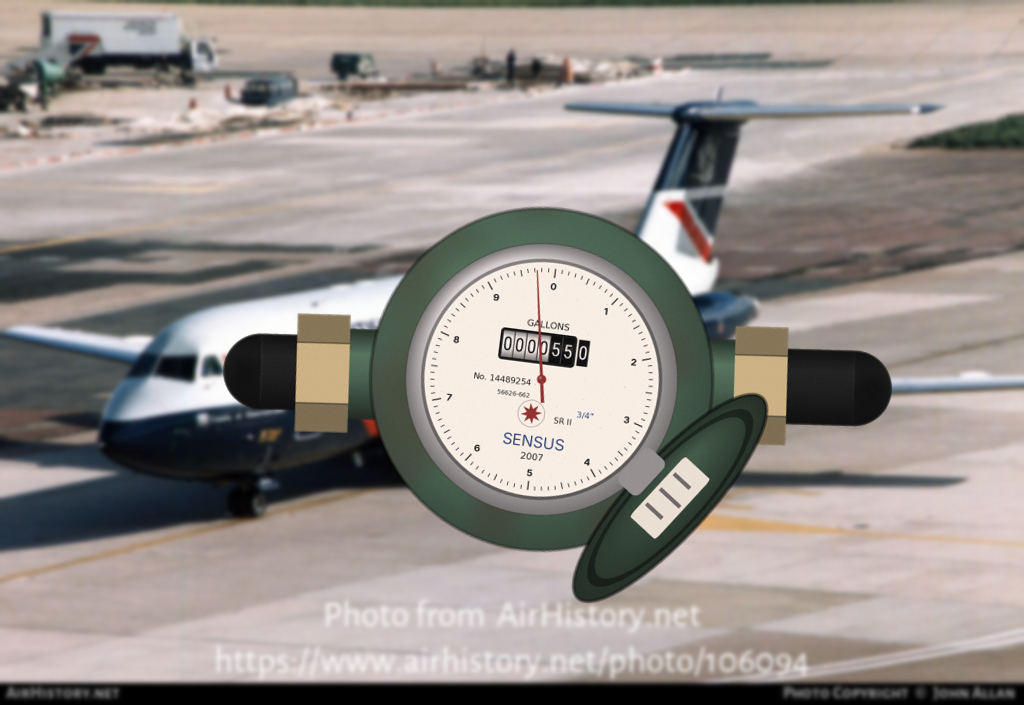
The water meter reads 549.7 gal
